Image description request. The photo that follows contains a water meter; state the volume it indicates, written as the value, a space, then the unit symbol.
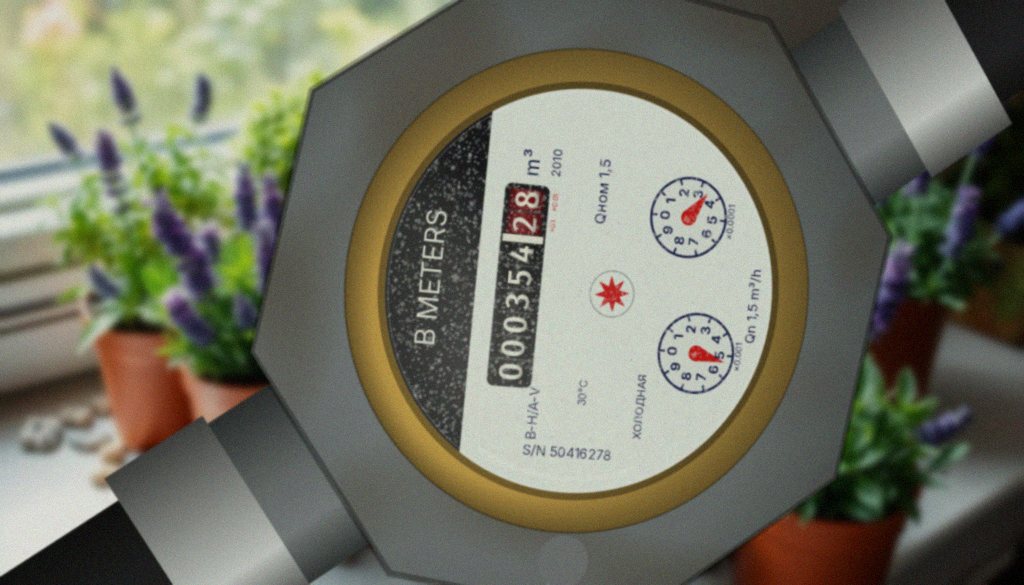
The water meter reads 354.2853 m³
